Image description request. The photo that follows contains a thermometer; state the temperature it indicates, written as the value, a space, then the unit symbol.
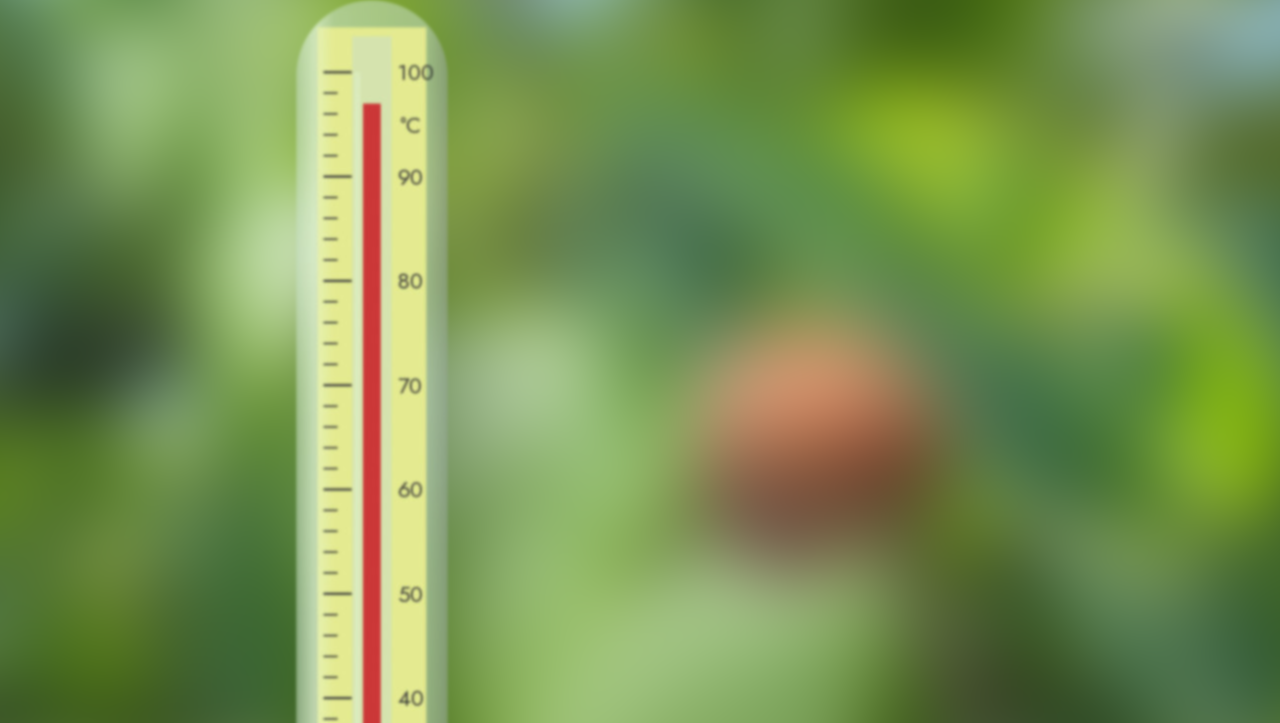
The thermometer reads 97 °C
